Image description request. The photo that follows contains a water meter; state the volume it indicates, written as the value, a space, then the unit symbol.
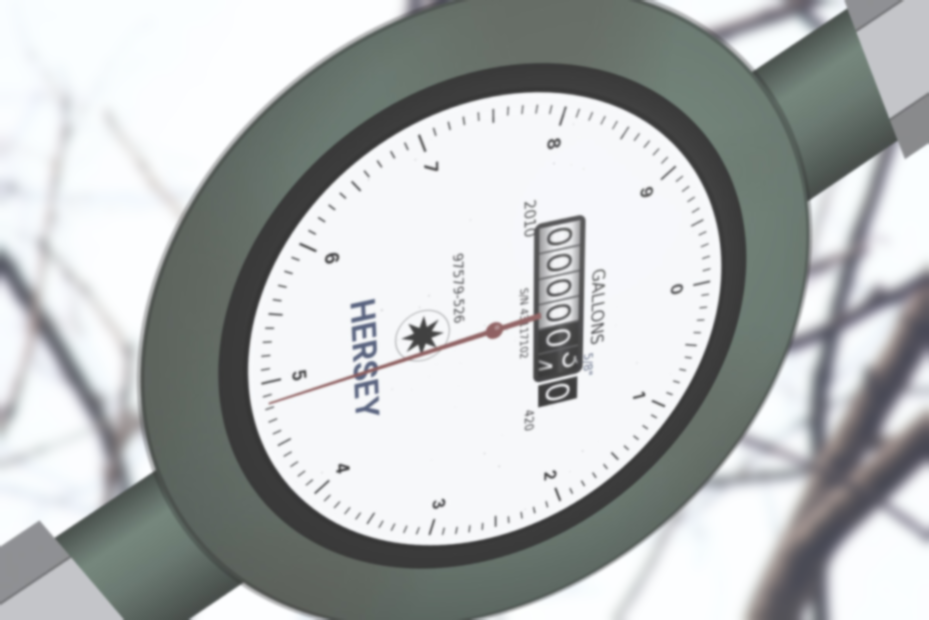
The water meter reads 34.8 gal
